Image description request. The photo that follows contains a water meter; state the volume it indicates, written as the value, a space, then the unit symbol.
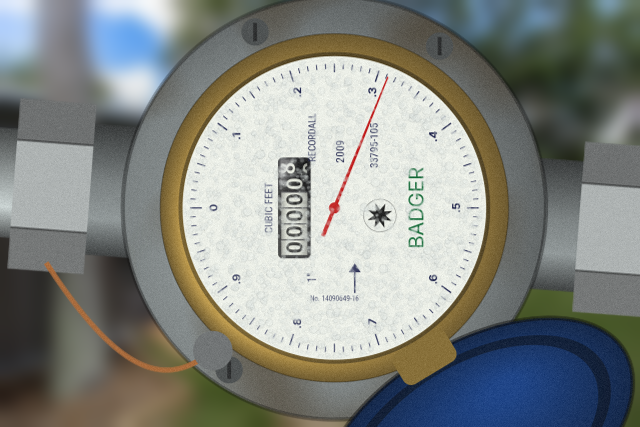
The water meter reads 8.31 ft³
